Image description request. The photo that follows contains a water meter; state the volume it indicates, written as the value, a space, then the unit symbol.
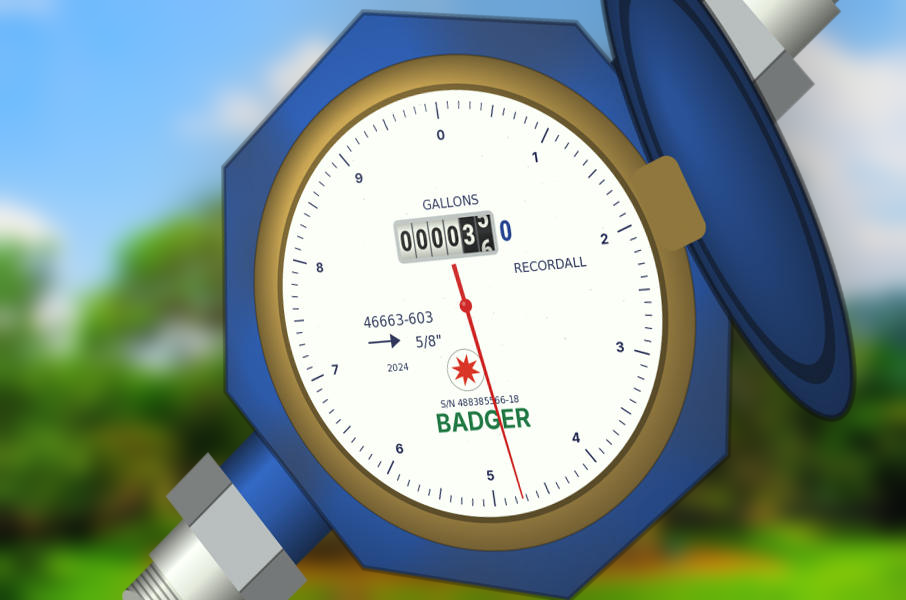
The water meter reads 354.7 gal
